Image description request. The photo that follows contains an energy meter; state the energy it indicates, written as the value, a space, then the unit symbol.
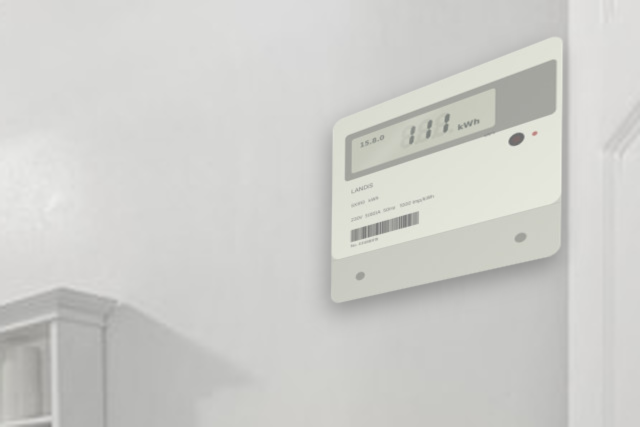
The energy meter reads 111 kWh
